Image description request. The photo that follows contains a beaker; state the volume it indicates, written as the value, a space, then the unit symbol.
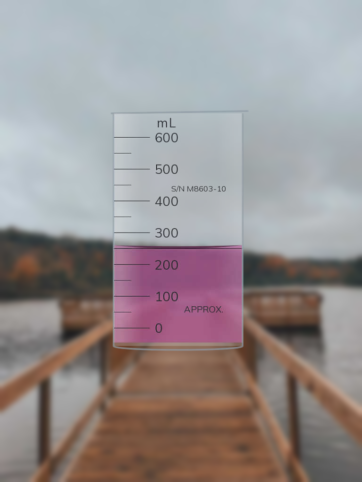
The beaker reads 250 mL
